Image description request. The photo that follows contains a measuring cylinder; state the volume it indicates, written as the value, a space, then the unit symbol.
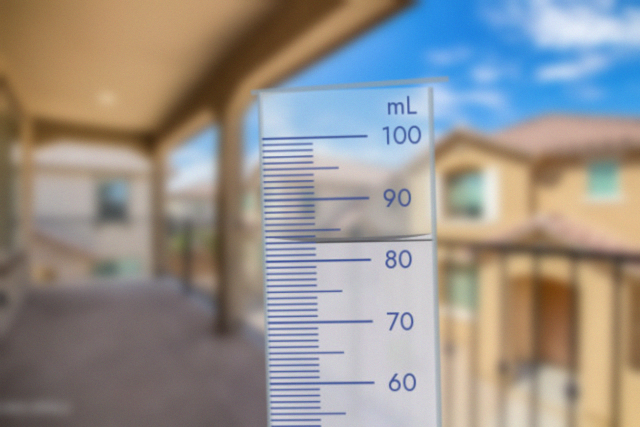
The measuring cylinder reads 83 mL
